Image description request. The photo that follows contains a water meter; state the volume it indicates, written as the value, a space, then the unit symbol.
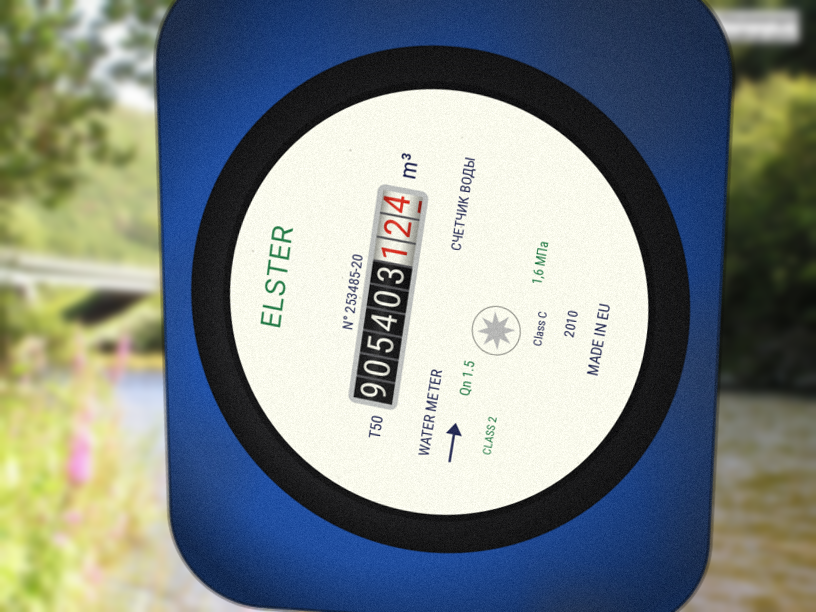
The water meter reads 905403.124 m³
